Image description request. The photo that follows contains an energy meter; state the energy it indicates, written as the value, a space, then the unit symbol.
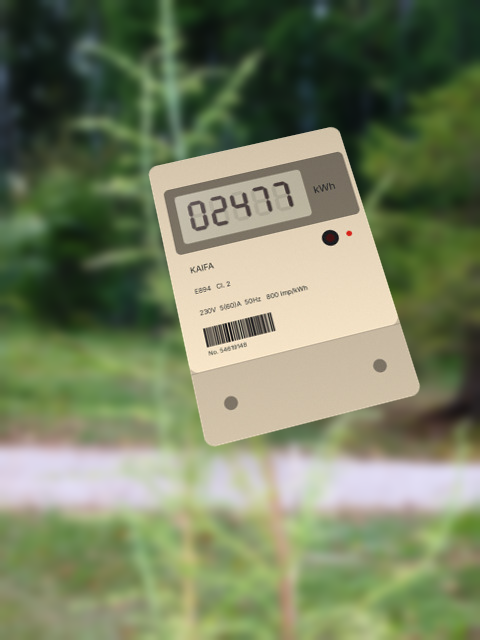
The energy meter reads 2477 kWh
